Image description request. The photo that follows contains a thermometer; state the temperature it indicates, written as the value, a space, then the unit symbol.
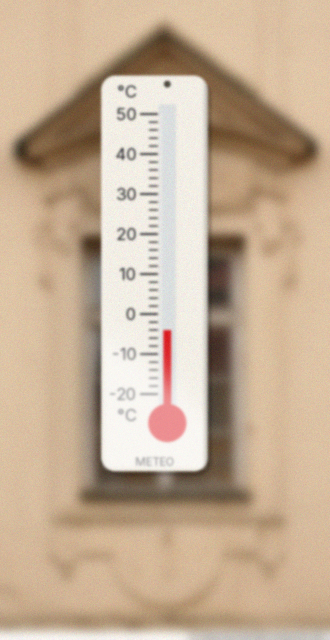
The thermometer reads -4 °C
